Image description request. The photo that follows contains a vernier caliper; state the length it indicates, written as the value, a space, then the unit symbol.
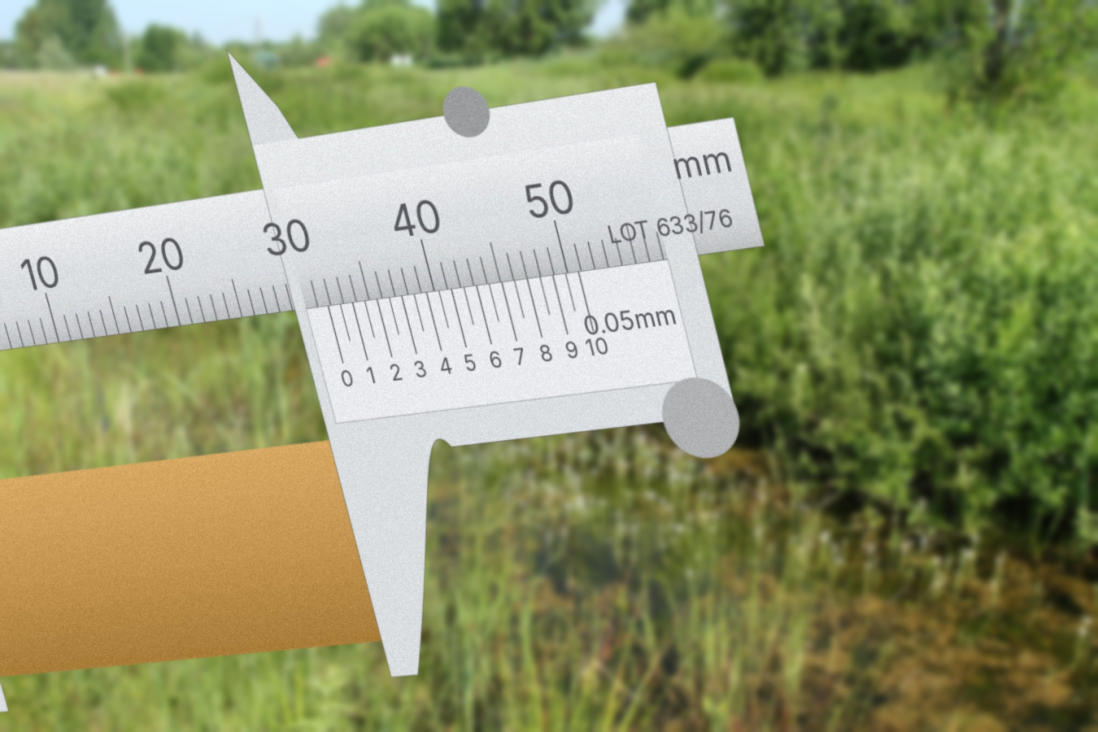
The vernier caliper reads 31.8 mm
